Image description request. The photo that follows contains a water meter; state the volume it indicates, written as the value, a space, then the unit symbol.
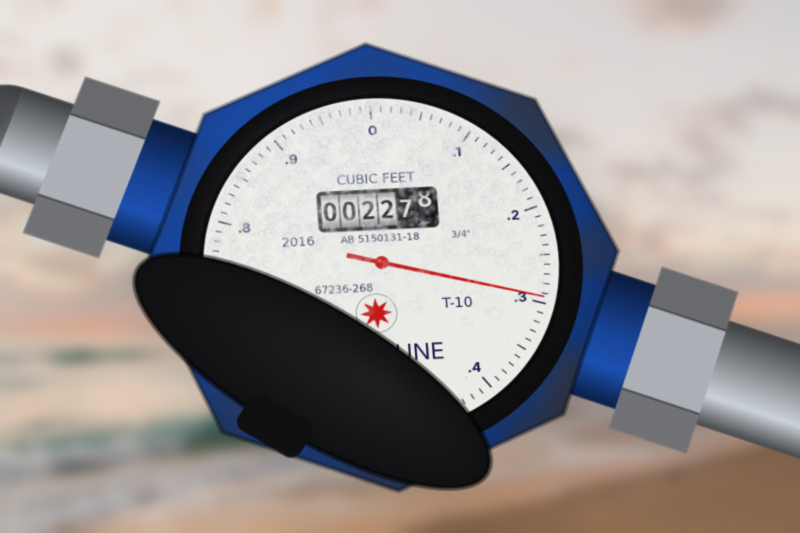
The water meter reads 2278.29 ft³
